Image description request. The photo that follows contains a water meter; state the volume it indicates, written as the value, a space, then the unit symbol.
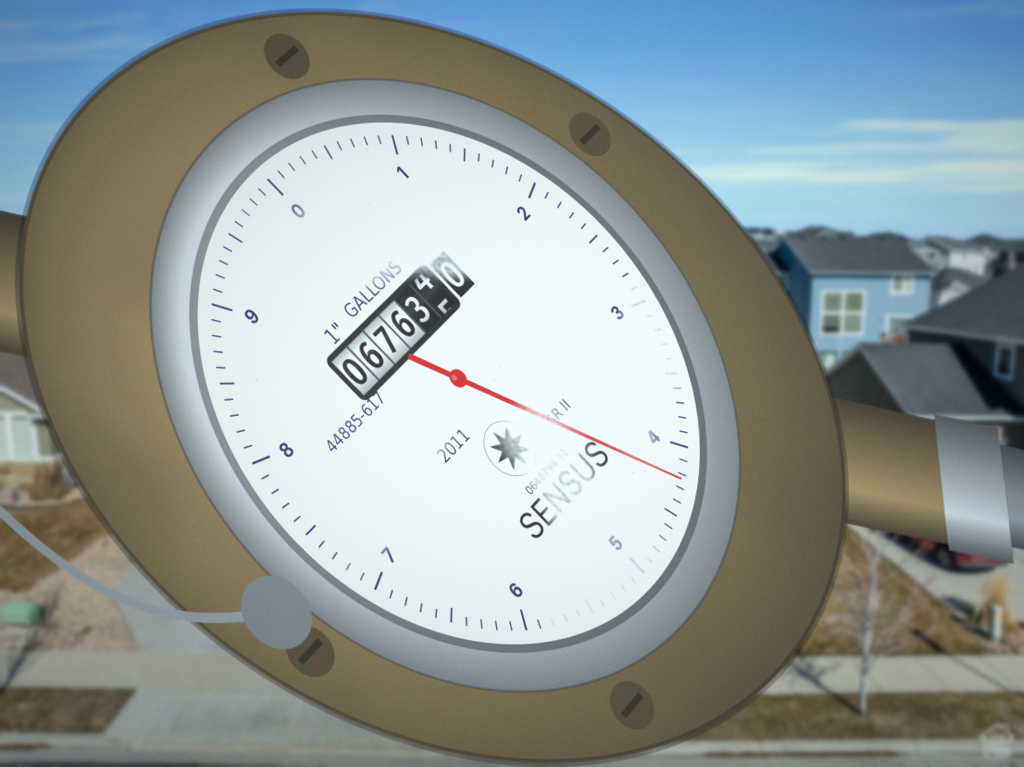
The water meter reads 676344.2 gal
